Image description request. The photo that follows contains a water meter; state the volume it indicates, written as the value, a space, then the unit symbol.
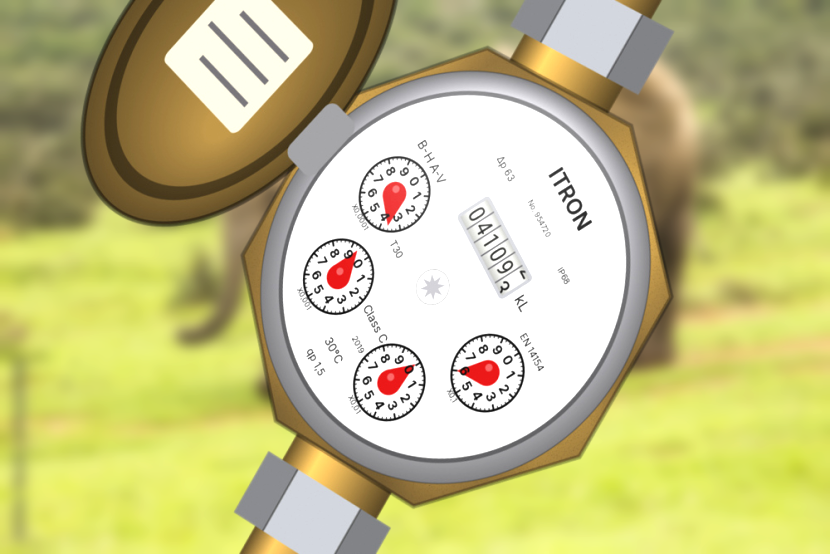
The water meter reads 41092.5993 kL
